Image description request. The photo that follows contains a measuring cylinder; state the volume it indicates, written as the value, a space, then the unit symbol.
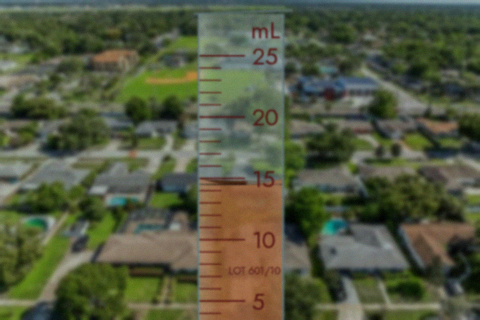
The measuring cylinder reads 14.5 mL
